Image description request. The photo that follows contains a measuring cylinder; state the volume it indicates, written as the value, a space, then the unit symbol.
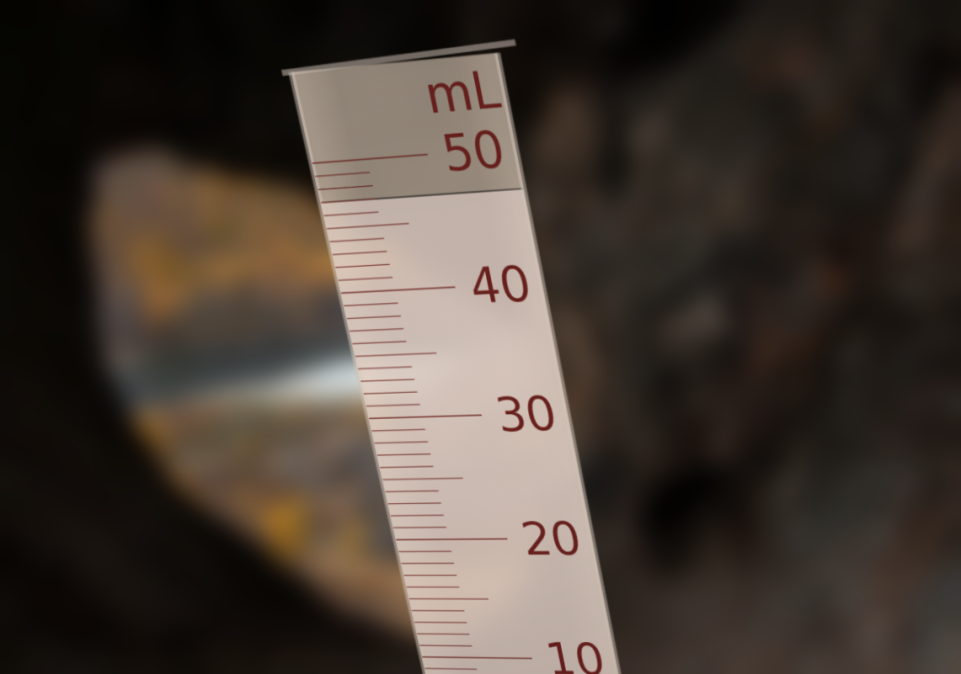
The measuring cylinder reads 47 mL
